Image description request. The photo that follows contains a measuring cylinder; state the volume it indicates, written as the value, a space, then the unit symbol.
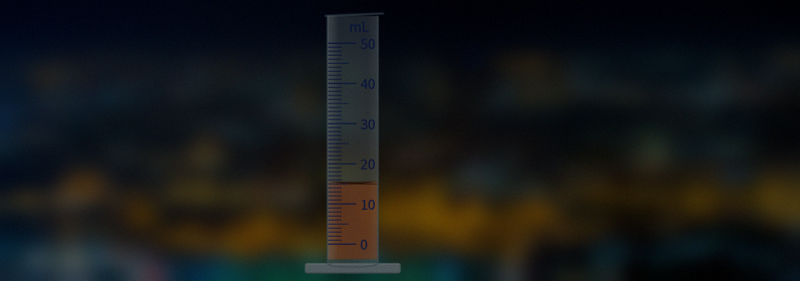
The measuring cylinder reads 15 mL
